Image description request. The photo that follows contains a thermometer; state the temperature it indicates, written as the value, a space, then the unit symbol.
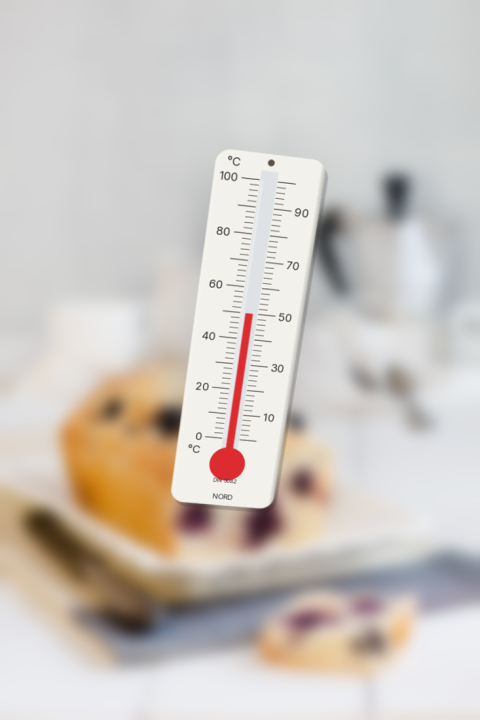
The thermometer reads 50 °C
